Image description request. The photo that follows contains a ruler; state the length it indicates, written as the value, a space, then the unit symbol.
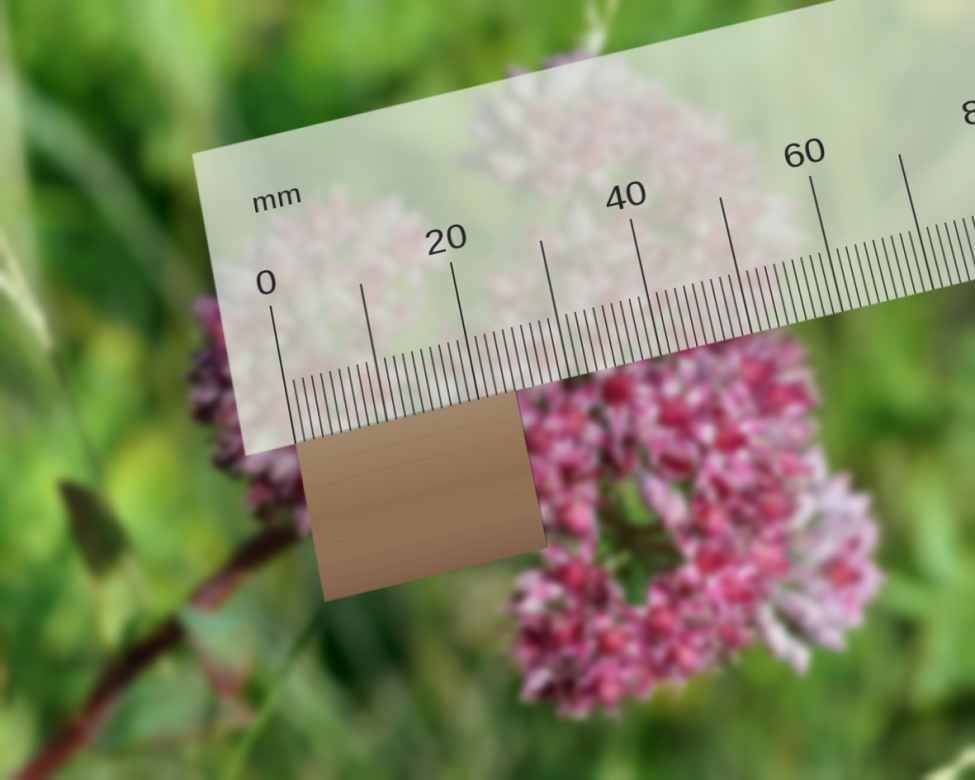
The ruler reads 24 mm
